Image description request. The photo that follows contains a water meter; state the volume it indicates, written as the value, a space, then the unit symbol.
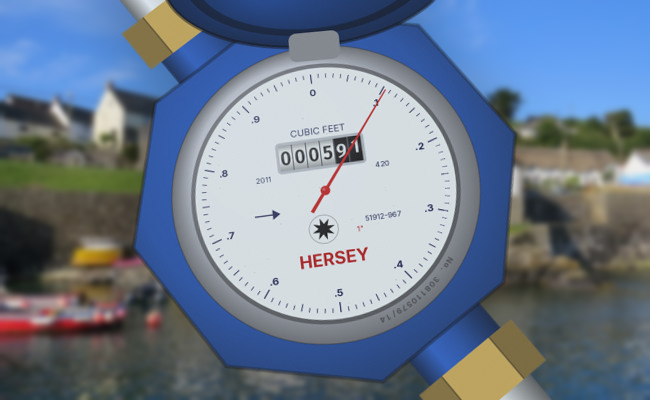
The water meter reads 591.10 ft³
